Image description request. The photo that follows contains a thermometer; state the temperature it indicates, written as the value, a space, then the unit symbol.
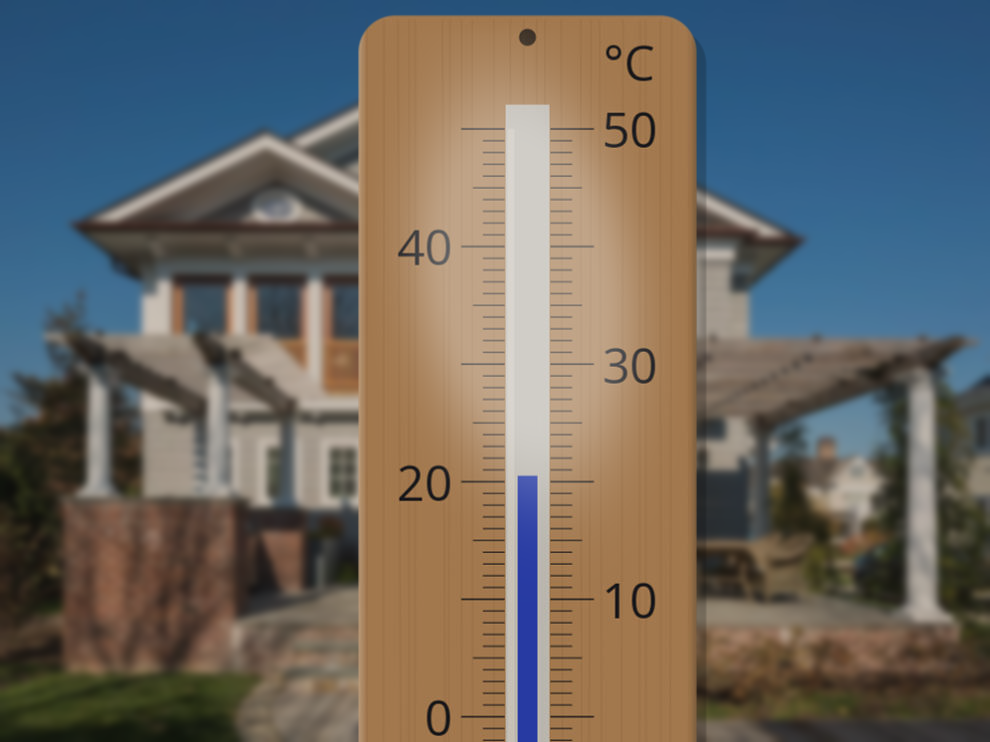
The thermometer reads 20.5 °C
